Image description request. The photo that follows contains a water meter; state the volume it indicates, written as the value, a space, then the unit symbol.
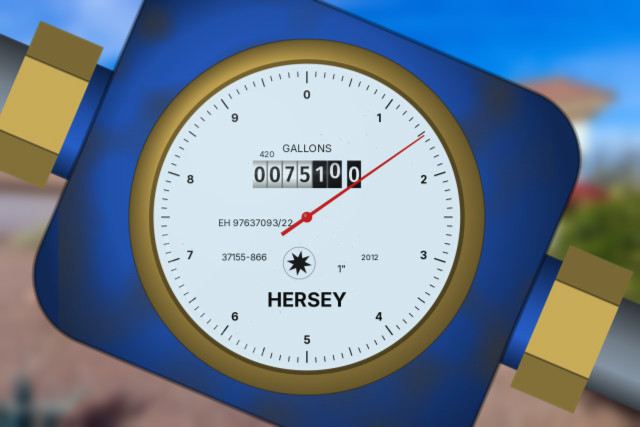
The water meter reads 75101.5 gal
